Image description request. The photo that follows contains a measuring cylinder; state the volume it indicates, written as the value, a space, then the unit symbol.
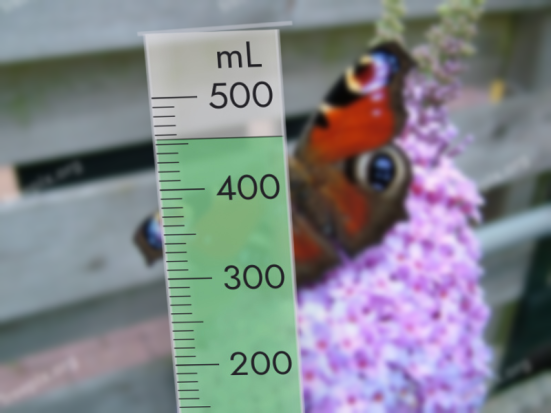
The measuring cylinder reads 455 mL
